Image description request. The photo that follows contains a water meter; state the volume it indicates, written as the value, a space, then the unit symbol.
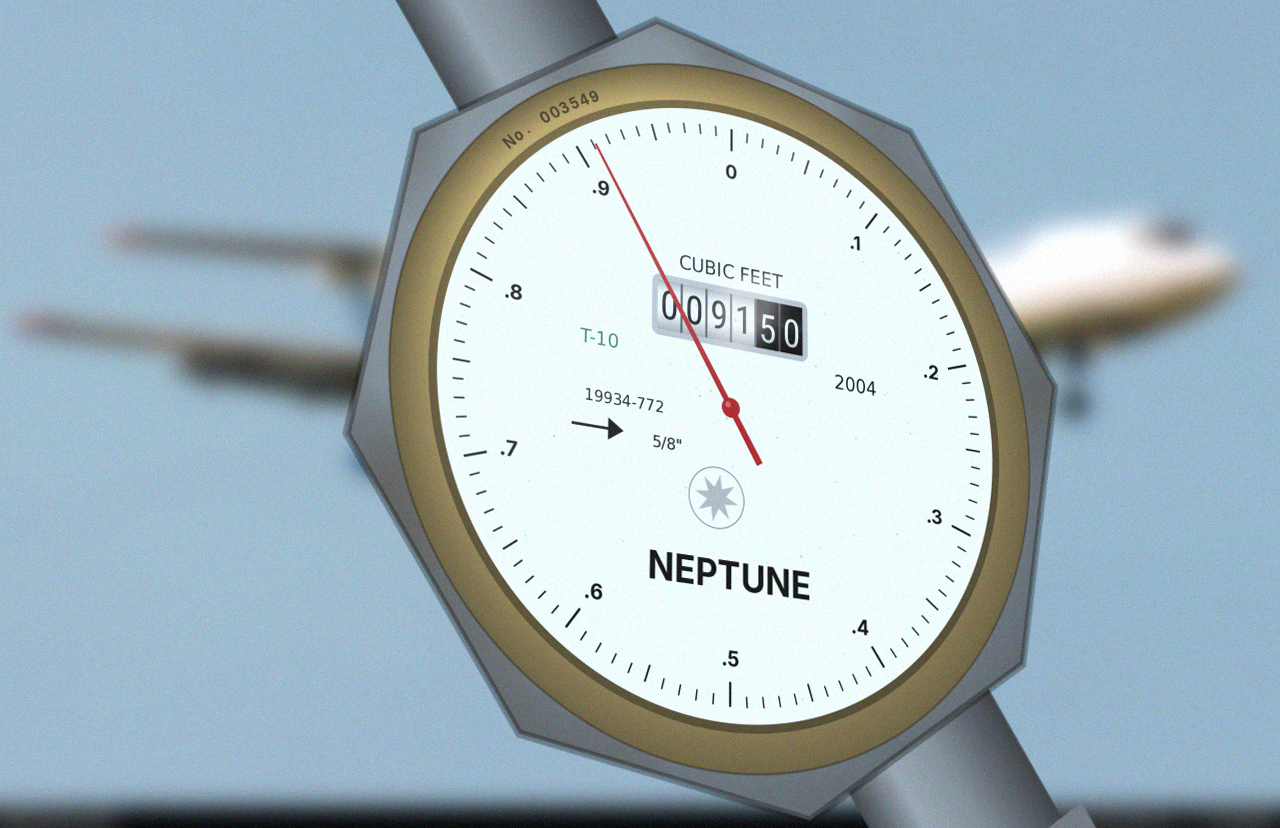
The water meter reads 9149.91 ft³
